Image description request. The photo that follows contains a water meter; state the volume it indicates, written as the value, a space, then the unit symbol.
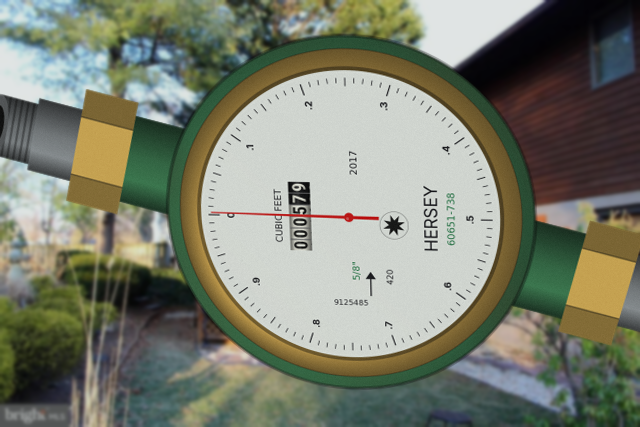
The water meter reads 579.00 ft³
